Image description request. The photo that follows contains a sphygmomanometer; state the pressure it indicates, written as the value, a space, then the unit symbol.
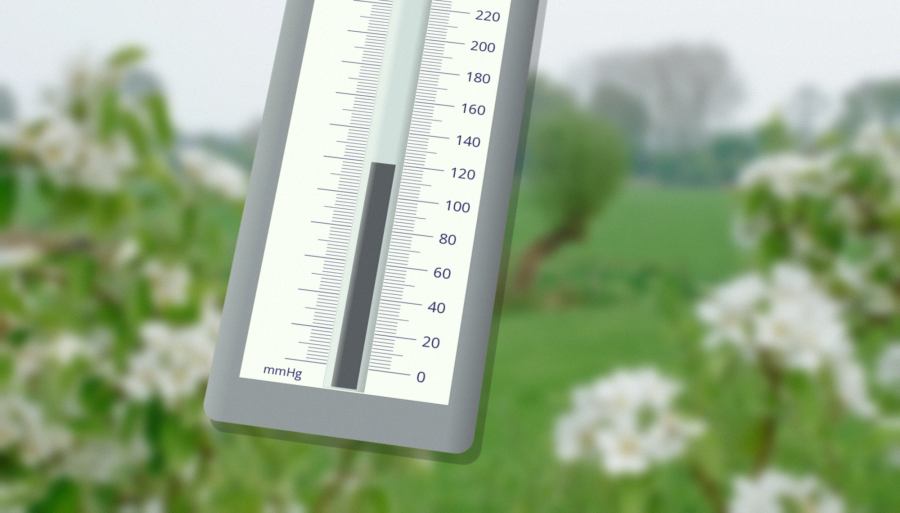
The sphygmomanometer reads 120 mmHg
